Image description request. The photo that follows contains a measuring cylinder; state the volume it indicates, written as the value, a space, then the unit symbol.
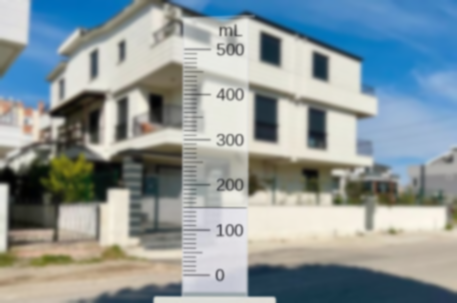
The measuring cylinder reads 150 mL
